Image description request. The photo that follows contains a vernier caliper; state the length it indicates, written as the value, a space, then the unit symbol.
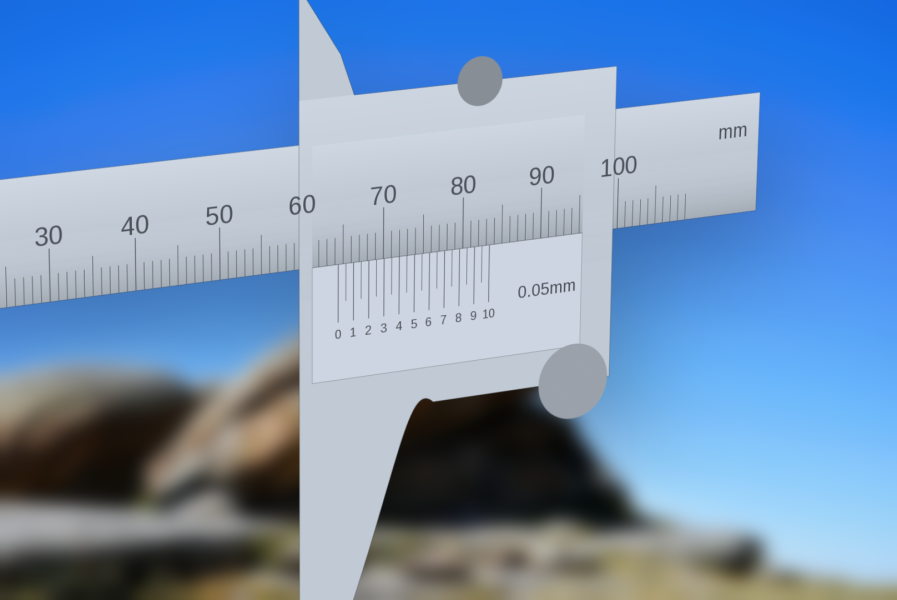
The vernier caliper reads 64.4 mm
